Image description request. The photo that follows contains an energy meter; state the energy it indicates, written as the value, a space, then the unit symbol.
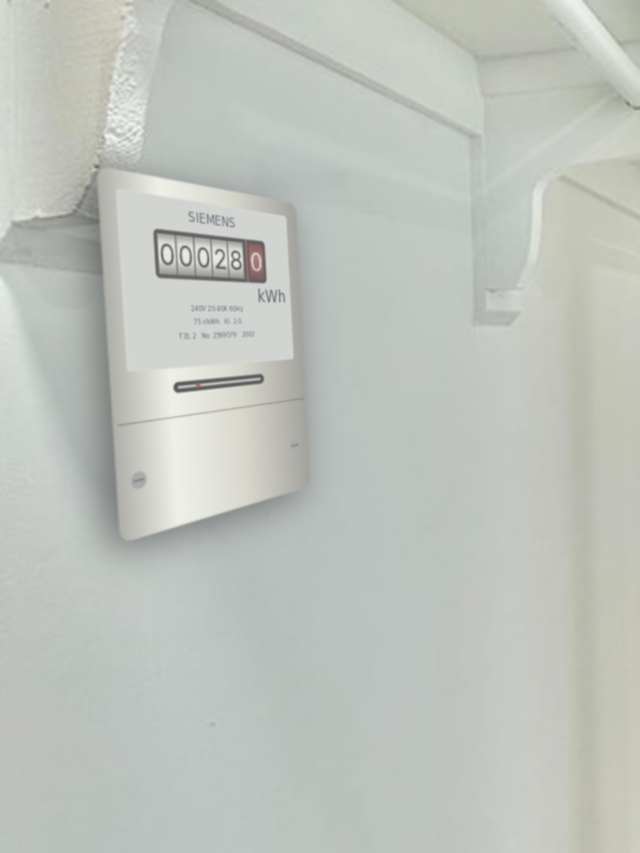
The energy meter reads 28.0 kWh
